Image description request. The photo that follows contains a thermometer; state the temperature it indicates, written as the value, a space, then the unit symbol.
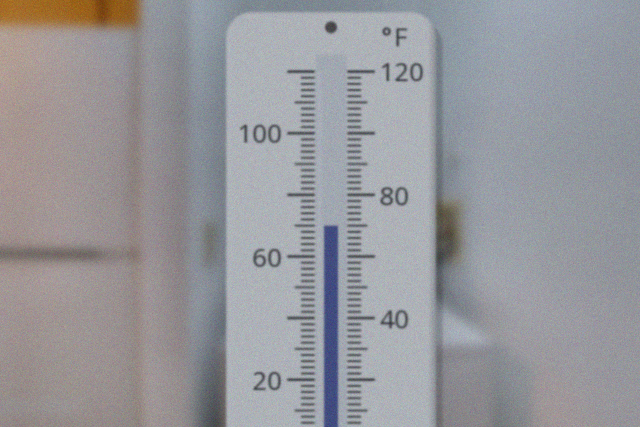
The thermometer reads 70 °F
